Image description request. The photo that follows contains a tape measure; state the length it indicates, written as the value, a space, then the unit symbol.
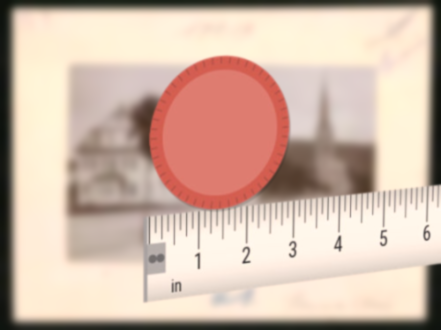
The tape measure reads 2.875 in
